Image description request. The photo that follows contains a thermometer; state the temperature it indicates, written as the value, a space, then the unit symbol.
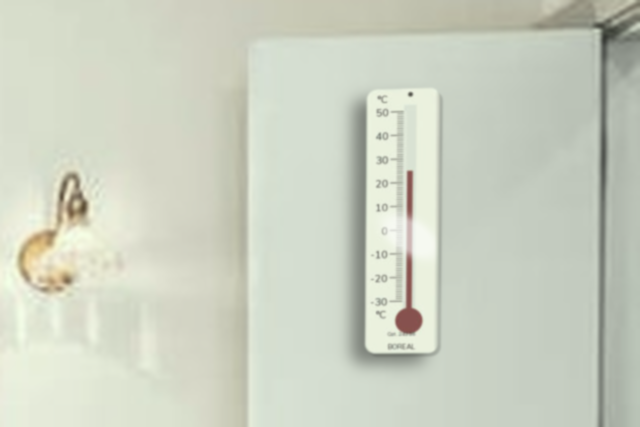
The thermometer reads 25 °C
